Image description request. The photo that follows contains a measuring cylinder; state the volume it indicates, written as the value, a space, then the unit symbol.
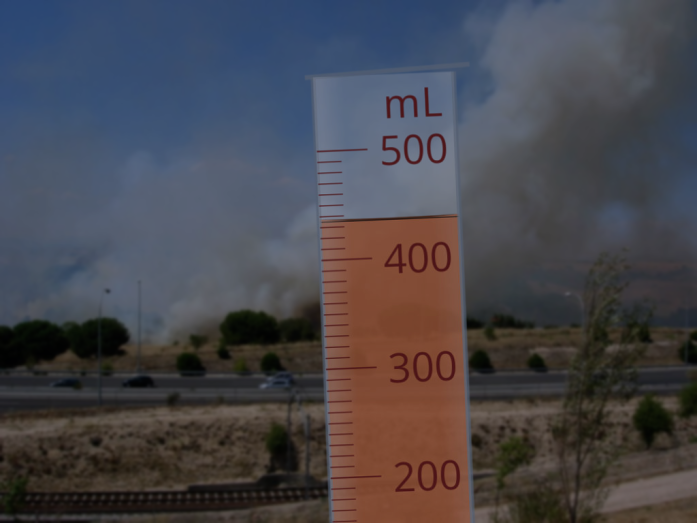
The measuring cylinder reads 435 mL
